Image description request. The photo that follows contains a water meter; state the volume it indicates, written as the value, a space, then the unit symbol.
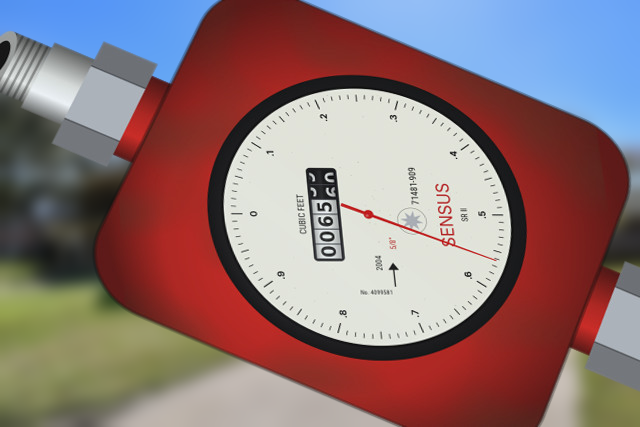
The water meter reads 6559.56 ft³
